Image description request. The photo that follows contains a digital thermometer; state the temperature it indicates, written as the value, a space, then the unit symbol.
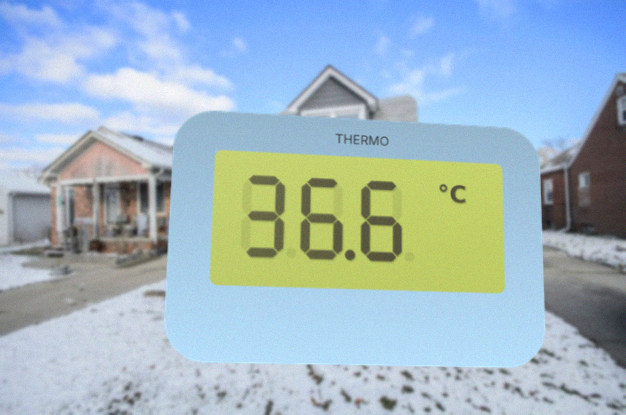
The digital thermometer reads 36.6 °C
